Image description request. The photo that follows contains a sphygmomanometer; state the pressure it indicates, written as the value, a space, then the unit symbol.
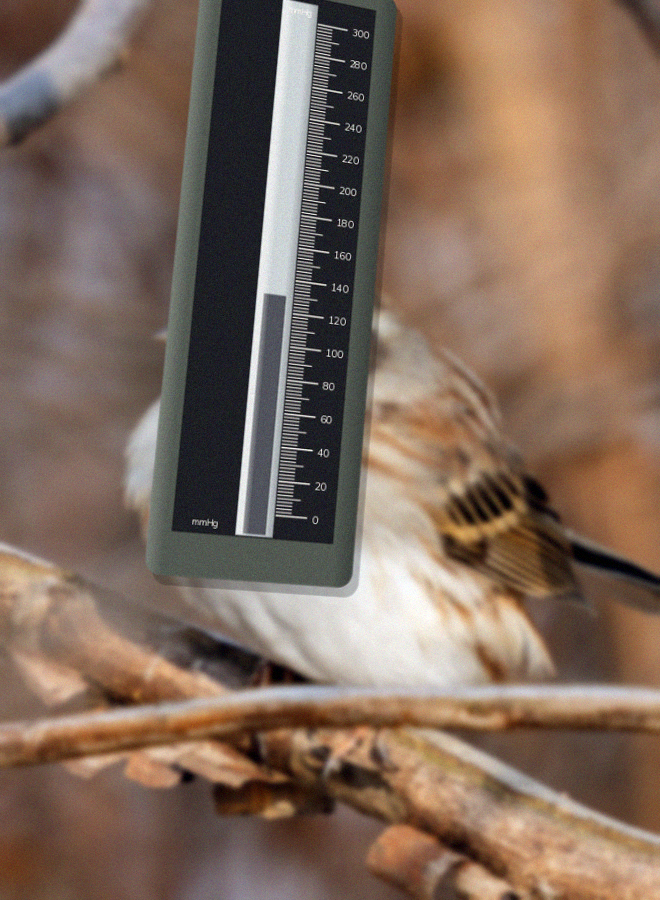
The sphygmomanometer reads 130 mmHg
